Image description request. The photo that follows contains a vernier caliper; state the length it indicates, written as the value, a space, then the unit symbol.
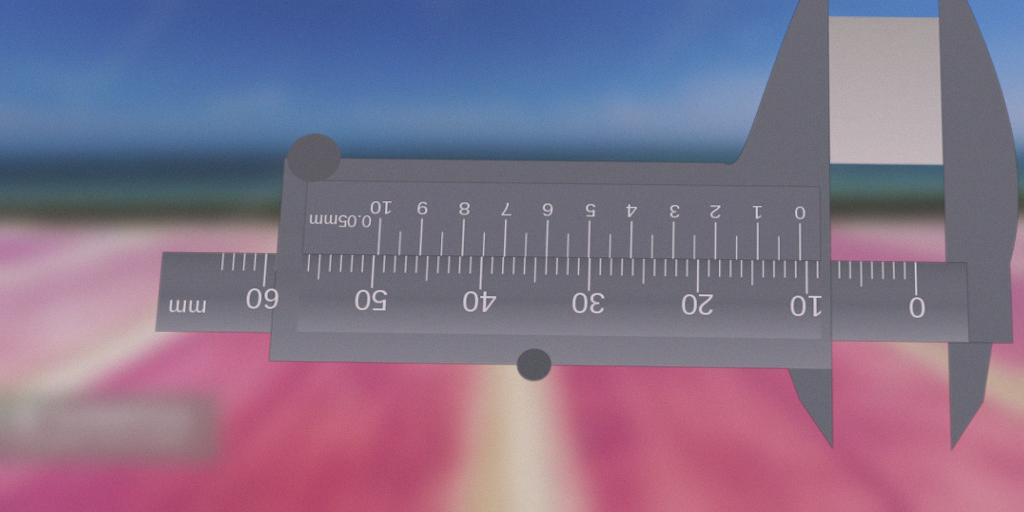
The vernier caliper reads 10.6 mm
